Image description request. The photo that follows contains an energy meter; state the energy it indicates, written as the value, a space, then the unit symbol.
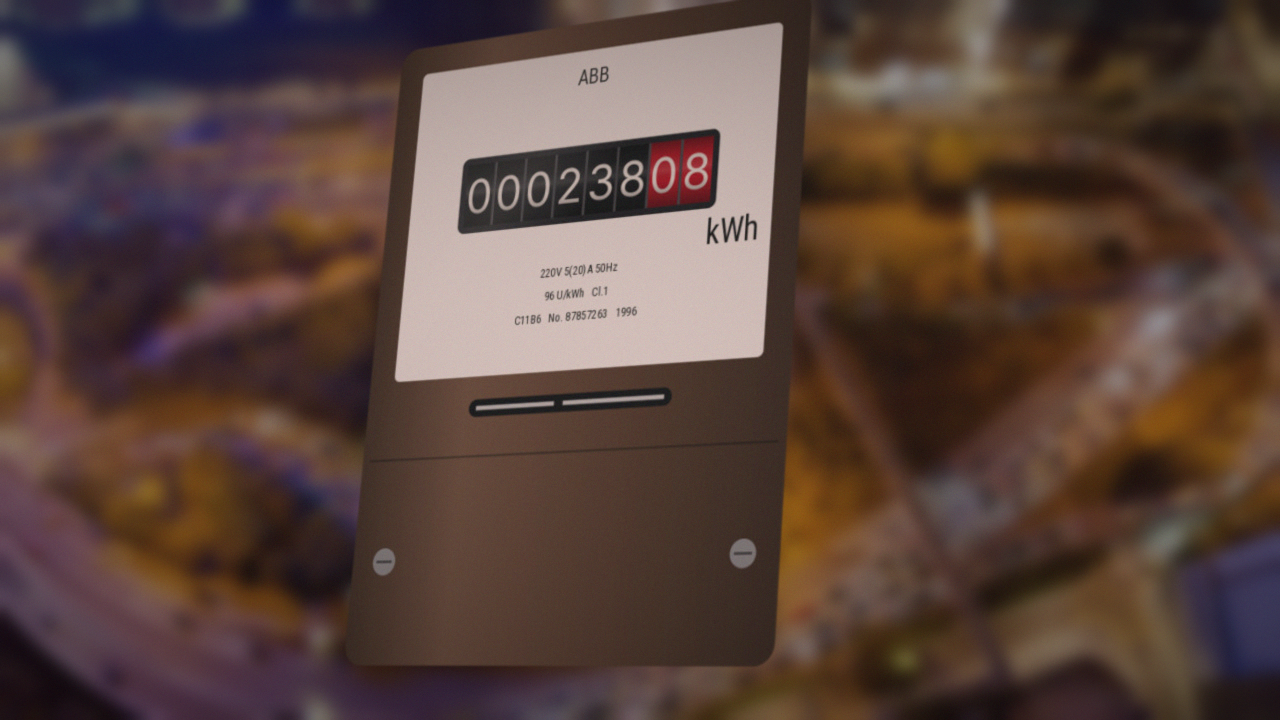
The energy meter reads 238.08 kWh
